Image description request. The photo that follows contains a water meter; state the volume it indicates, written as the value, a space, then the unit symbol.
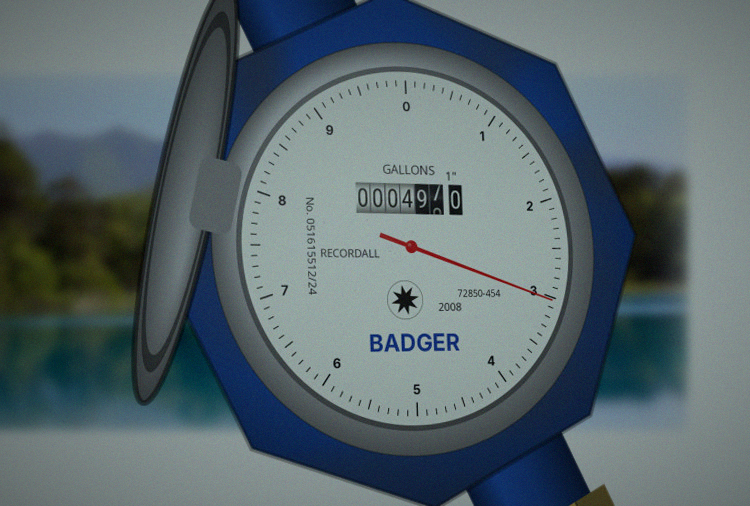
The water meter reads 4973.0 gal
